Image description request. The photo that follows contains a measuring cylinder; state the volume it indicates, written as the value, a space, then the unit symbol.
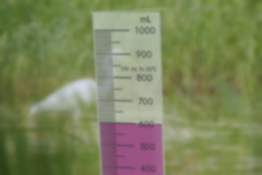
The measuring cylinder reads 600 mL
